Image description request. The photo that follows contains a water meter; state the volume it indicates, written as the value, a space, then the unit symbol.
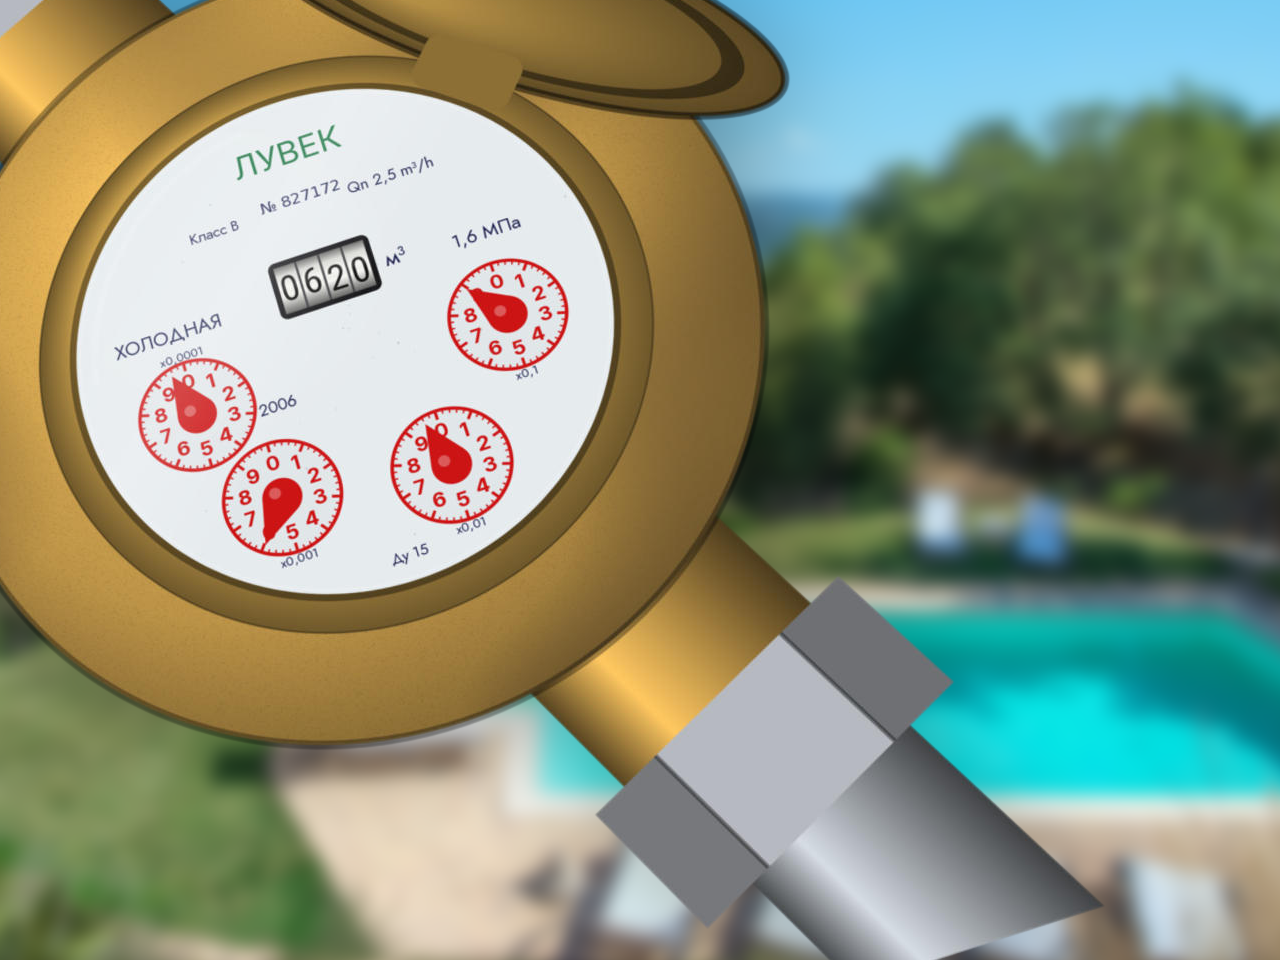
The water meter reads 619.8959 m³
